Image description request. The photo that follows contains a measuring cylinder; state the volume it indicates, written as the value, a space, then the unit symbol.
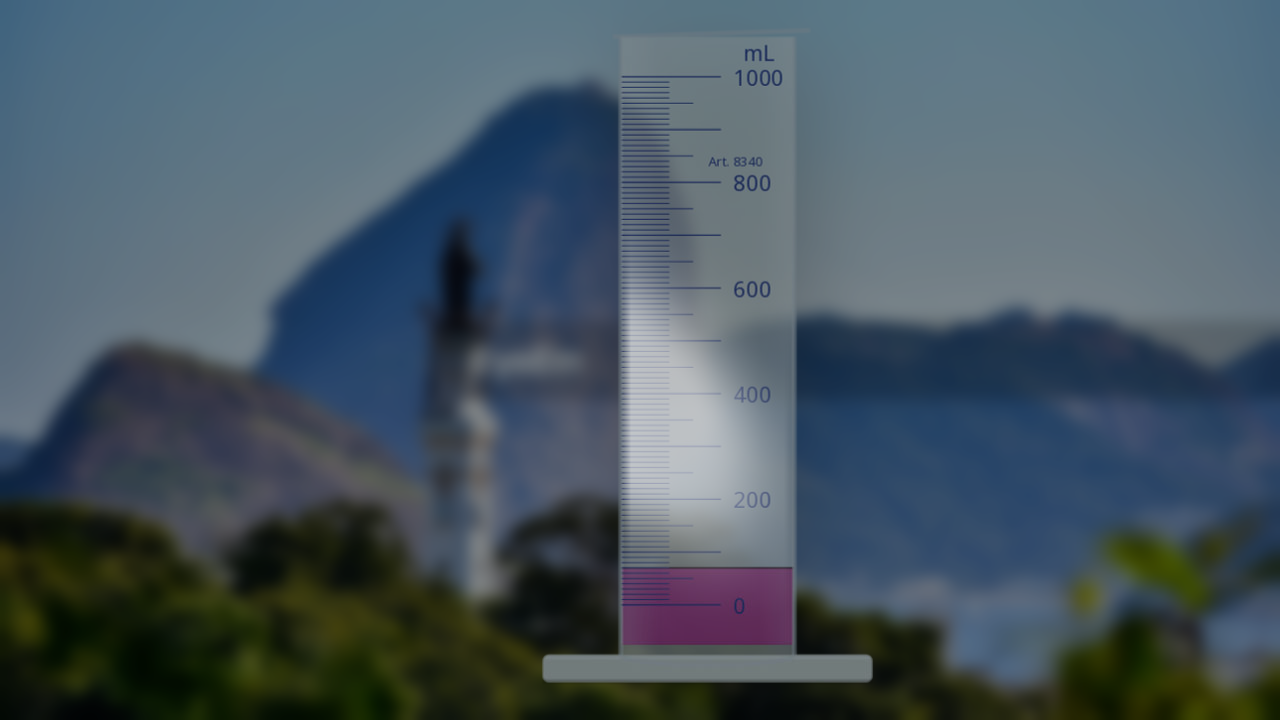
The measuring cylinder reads 70 mL
